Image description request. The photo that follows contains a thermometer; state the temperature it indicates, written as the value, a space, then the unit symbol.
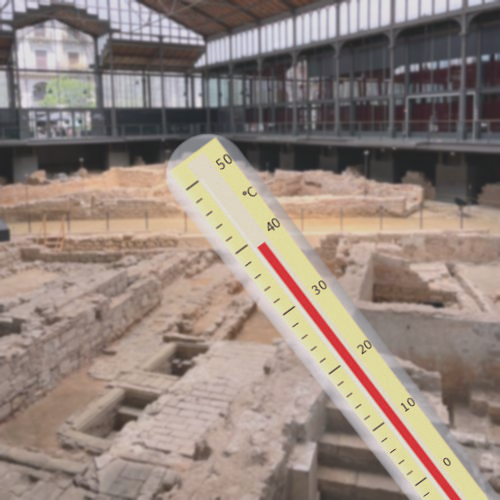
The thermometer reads 39 °C
